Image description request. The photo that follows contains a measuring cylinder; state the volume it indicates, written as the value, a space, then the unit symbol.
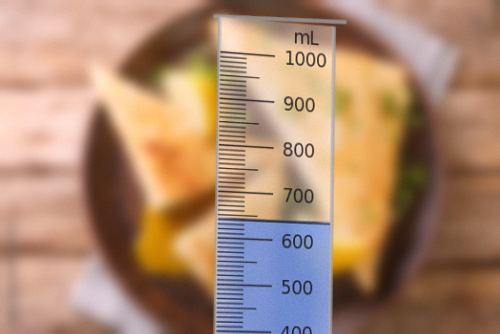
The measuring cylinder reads 640 mL
